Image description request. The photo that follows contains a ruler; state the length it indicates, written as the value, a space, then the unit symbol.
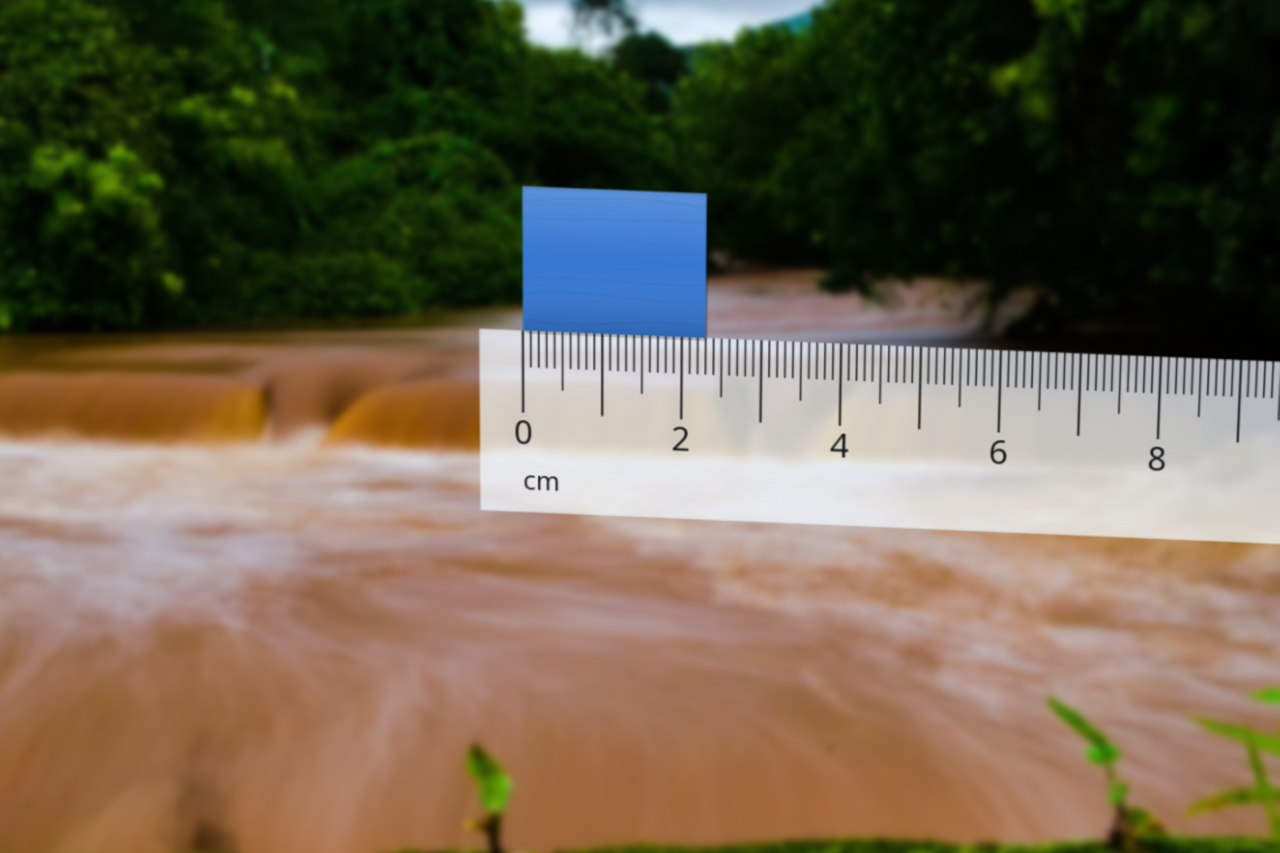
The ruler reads 2.3 cm
